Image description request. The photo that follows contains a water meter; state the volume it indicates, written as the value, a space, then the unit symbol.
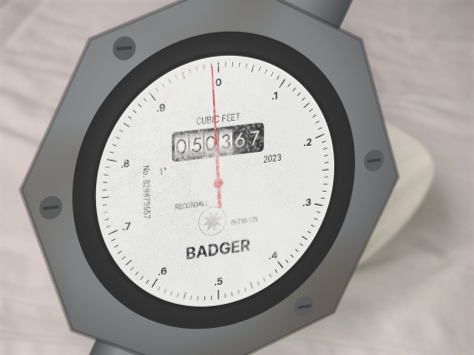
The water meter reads 50366.99 ft³
